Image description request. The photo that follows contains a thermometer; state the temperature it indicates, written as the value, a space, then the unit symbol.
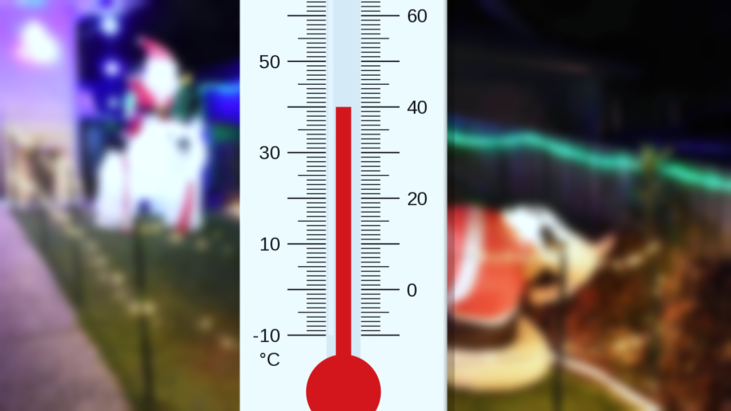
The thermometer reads 40 °C
